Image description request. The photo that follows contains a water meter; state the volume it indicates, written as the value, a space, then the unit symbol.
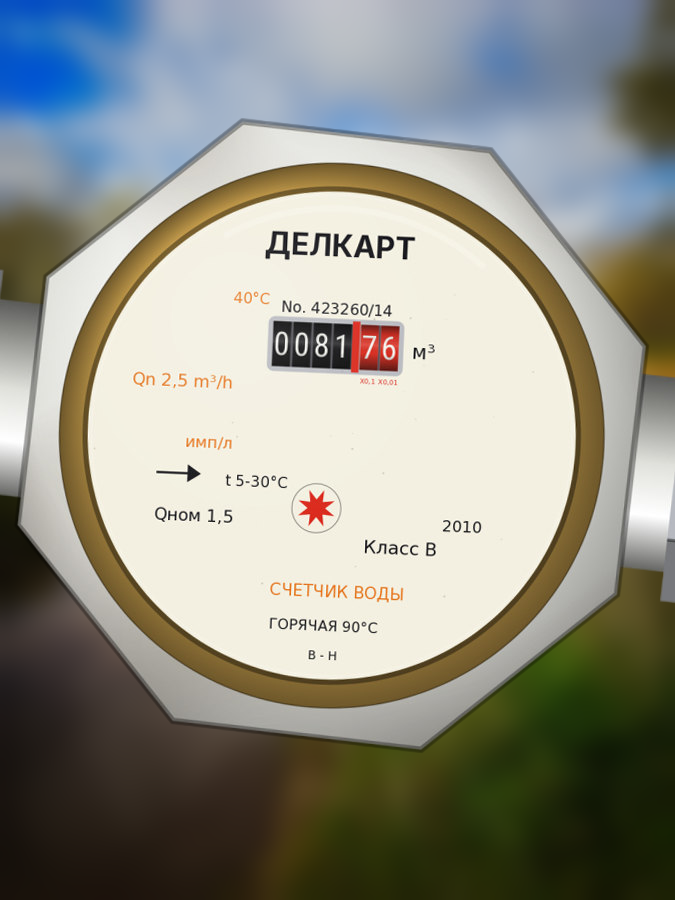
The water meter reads 81.76 m³
